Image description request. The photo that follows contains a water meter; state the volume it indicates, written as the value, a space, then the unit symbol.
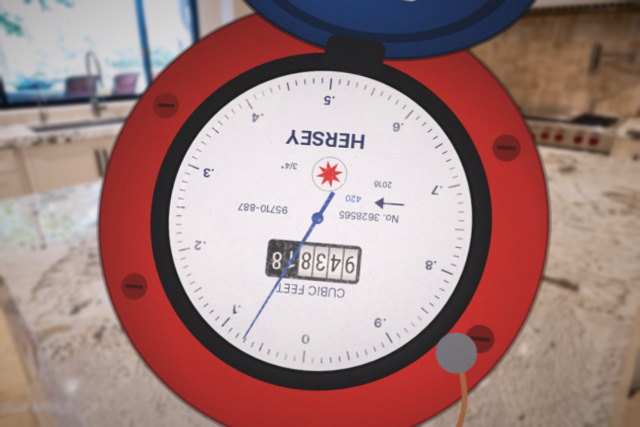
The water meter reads 943818.07 ft³
